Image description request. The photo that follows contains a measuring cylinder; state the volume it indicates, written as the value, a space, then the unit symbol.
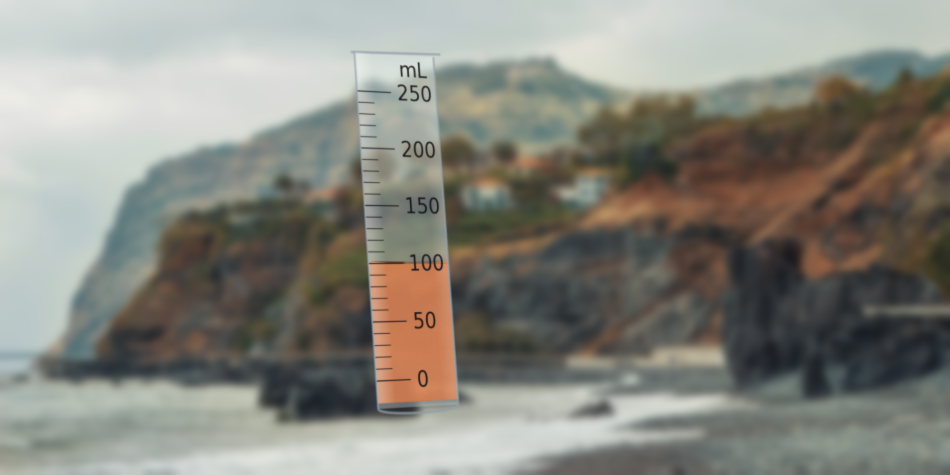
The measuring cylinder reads 100 mL
